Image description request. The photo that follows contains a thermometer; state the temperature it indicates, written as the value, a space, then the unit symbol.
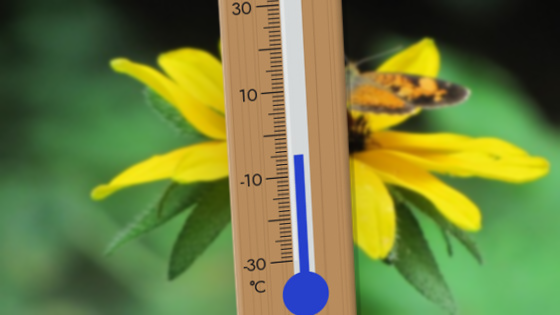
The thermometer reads -5 °C
